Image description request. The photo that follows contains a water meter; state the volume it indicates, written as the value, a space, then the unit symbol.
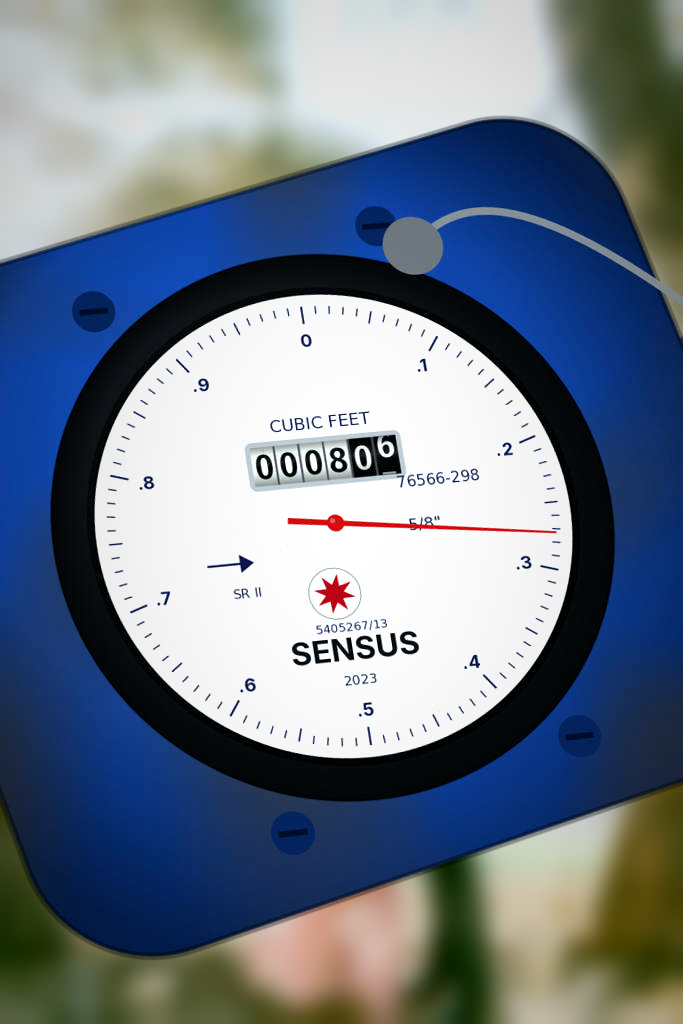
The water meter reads 806.27 ft³
